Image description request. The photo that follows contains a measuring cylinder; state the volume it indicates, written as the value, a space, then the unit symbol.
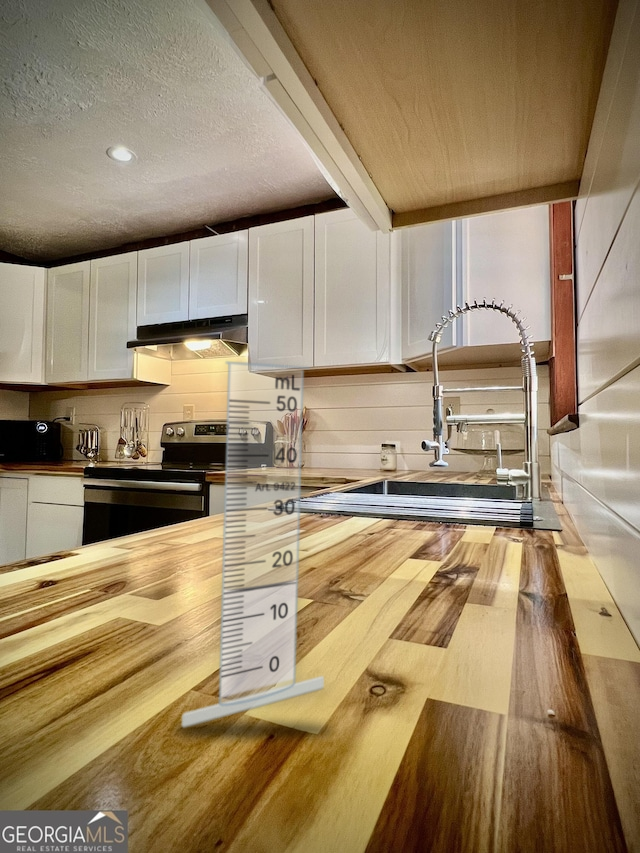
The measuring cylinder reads 15 mL
